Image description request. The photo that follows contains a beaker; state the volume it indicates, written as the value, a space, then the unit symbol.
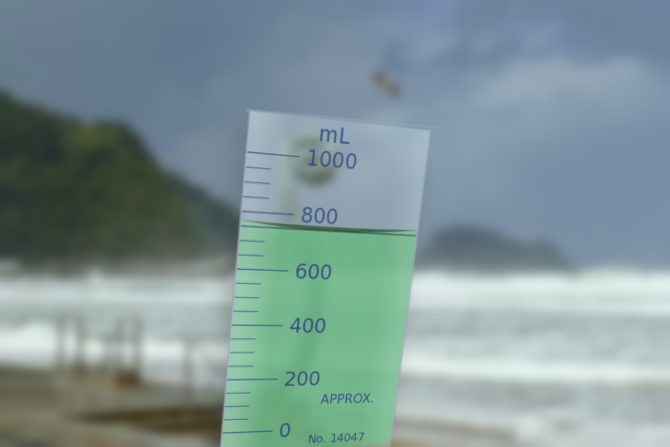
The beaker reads 750 mL
